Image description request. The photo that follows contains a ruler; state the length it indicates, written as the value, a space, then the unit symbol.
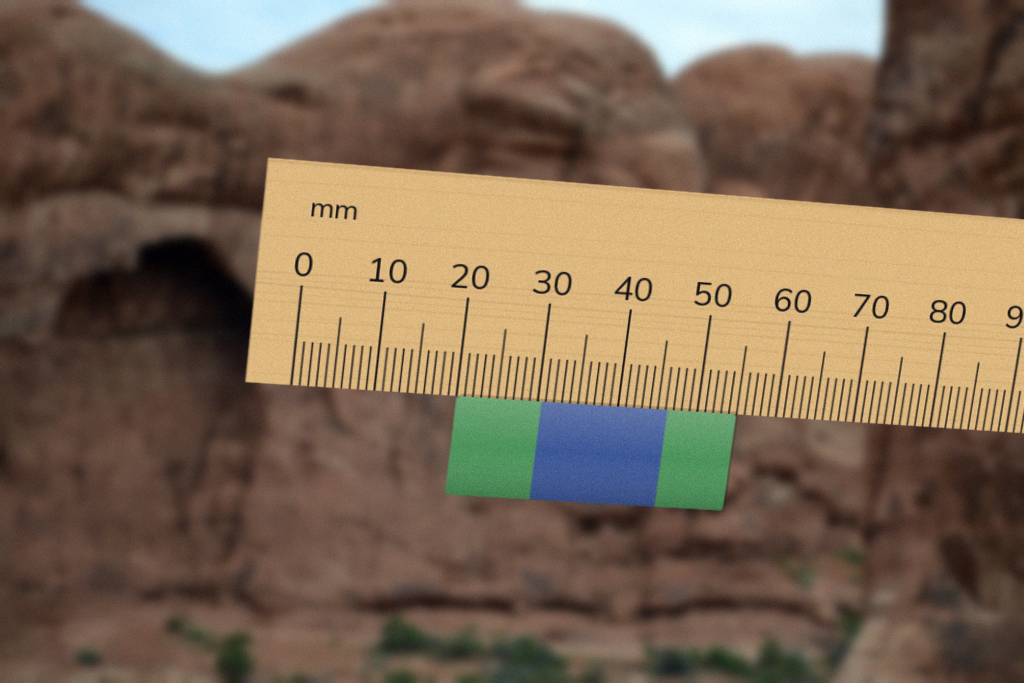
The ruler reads 35 mm
